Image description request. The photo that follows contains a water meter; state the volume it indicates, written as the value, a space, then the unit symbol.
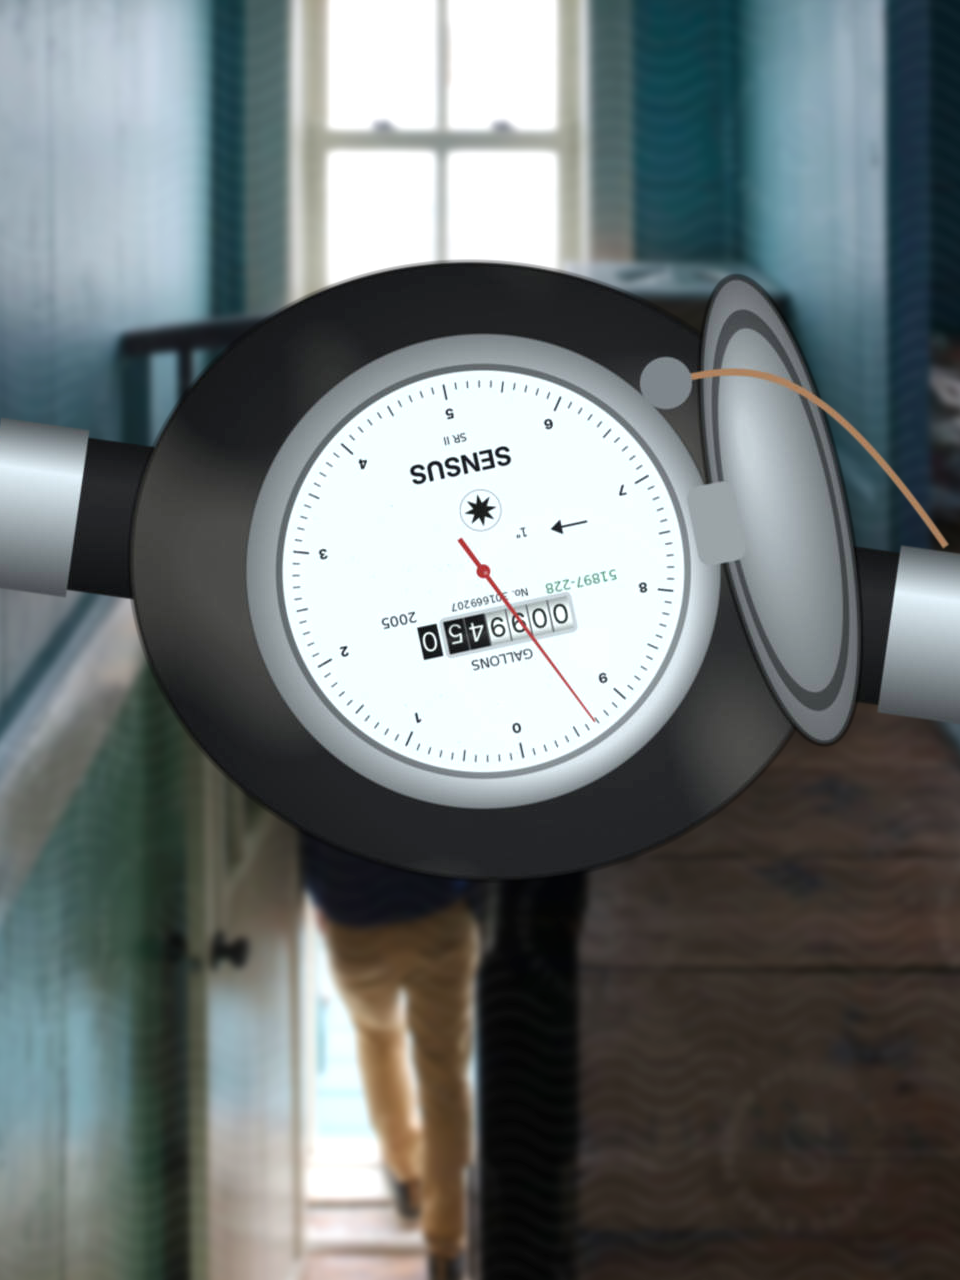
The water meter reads 99449.3 gal
